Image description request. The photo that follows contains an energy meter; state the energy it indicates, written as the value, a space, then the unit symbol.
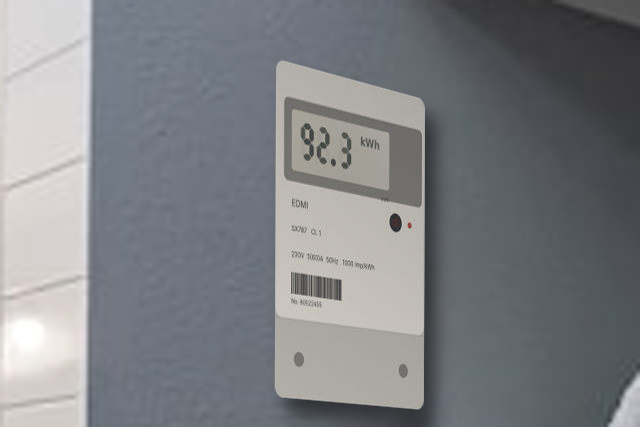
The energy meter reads 92.3 kWh
